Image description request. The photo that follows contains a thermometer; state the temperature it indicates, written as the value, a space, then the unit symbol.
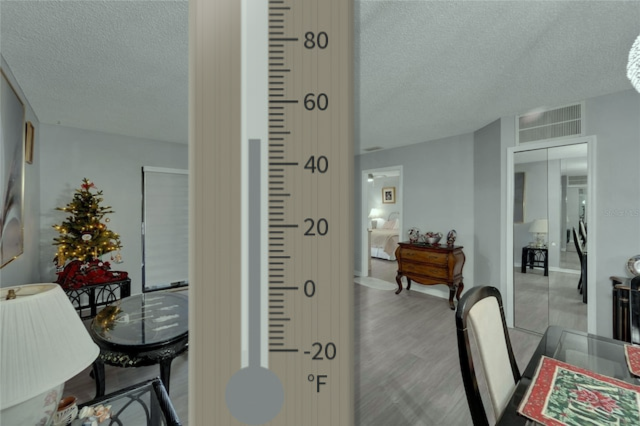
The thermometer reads 48 °F
